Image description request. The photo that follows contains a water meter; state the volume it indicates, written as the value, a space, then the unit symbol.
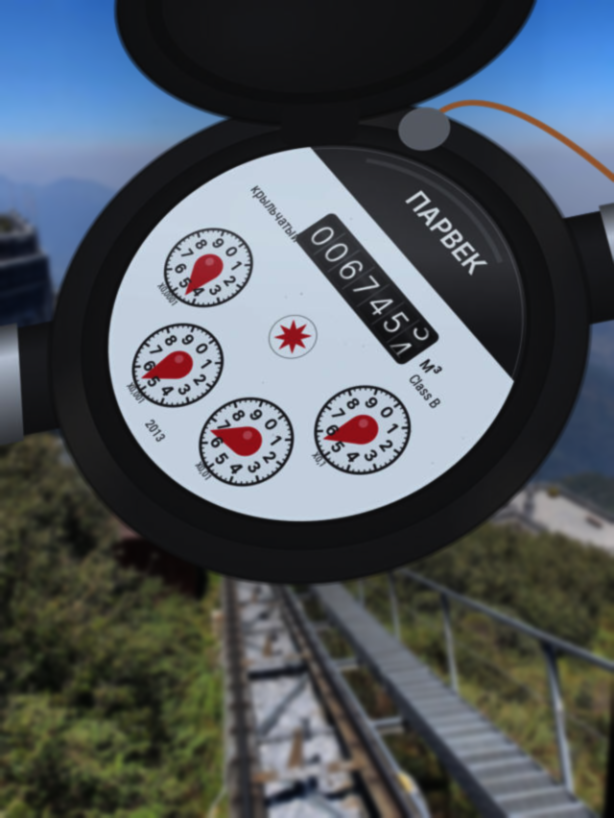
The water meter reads 67453.5654 m³
